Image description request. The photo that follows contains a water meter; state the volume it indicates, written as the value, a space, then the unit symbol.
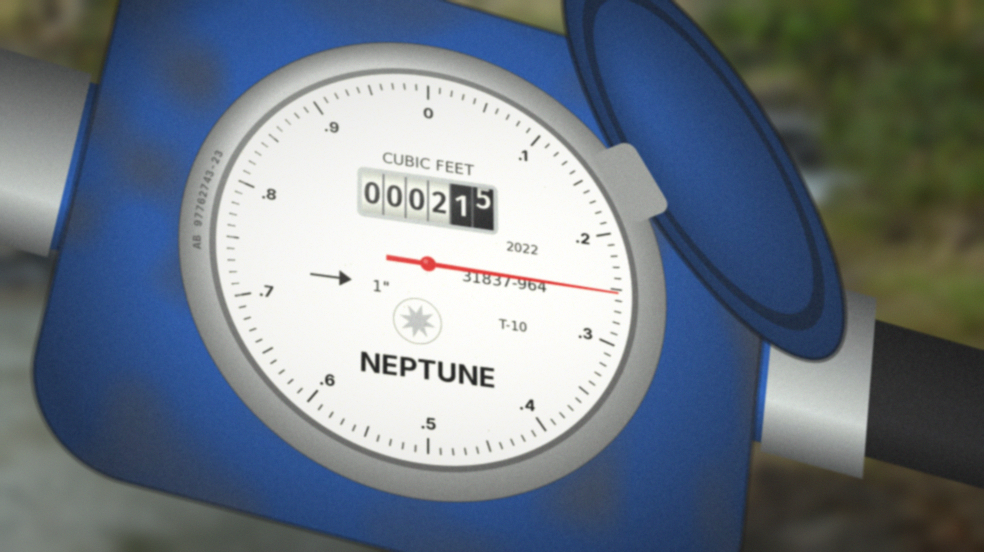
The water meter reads 215.25 ft³
